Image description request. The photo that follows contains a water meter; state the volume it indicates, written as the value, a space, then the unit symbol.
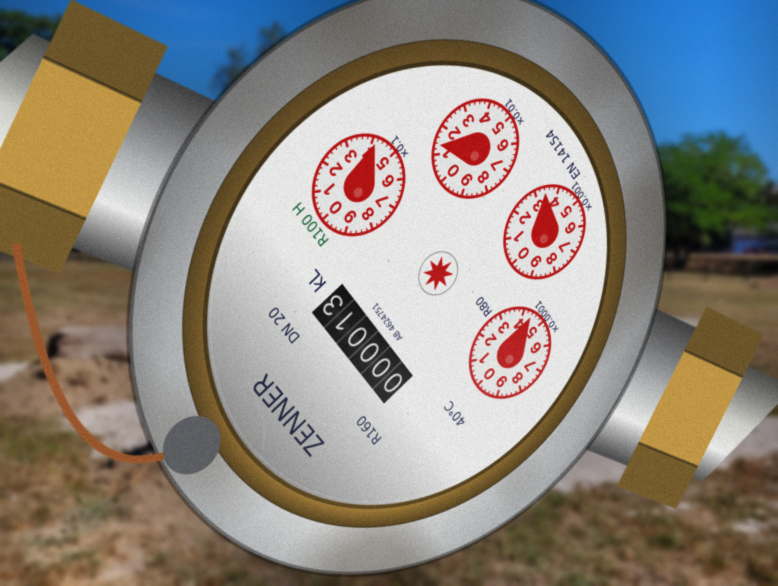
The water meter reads 13.4134 kL
